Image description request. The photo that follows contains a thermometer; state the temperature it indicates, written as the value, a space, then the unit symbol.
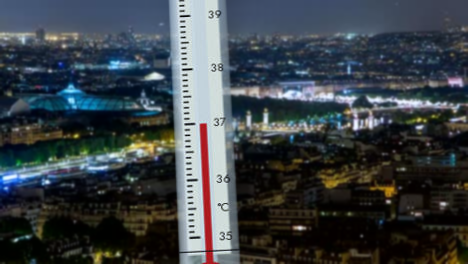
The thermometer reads 37 °C
